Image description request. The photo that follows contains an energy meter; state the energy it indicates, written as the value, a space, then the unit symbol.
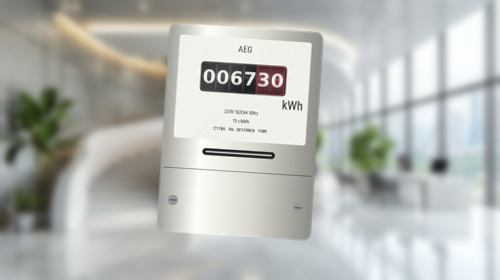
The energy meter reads 67.30 kWh
